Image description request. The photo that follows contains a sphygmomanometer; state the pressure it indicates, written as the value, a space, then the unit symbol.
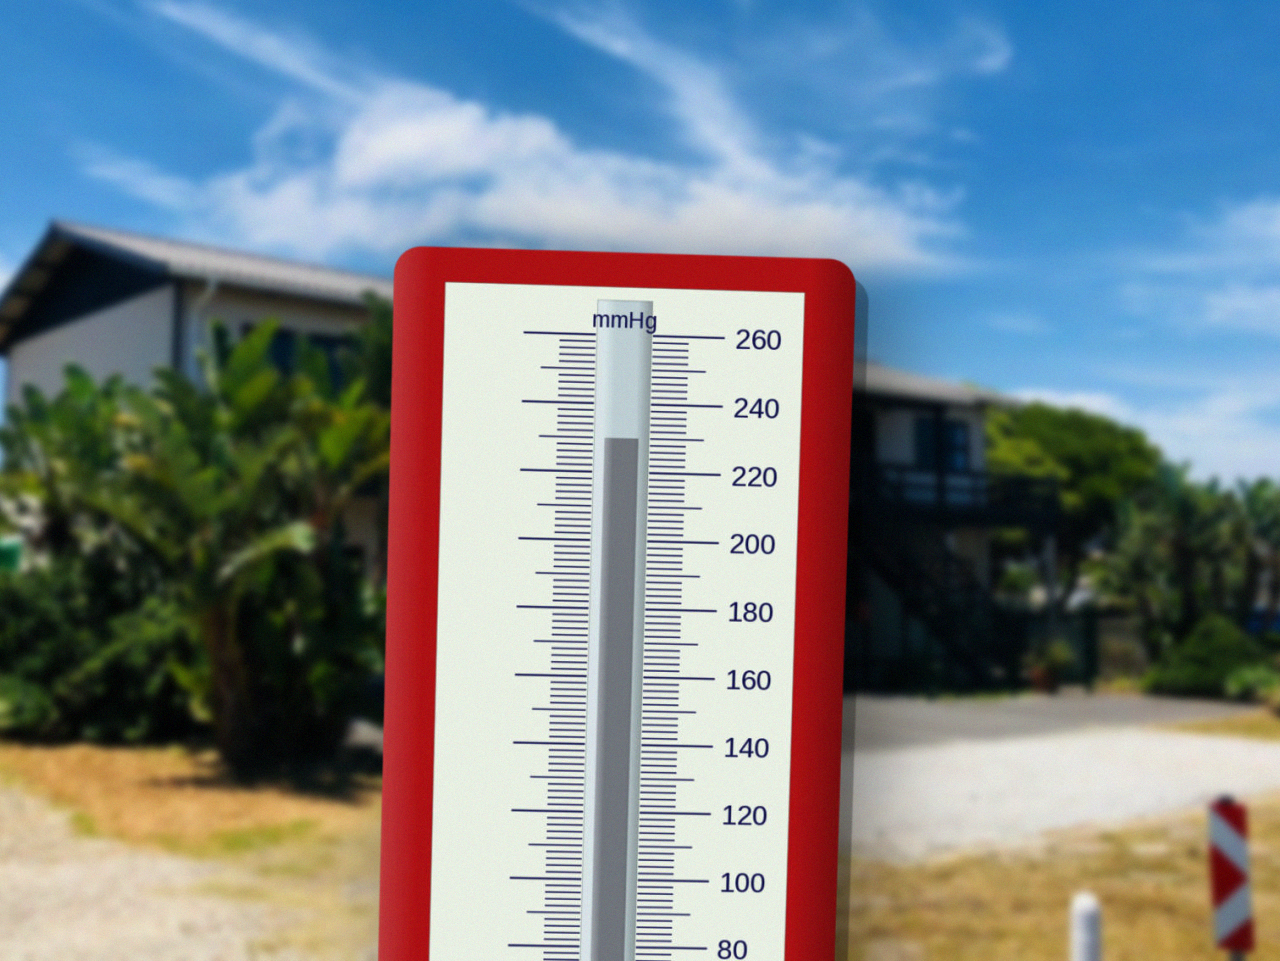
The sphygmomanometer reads 230 mmHg
